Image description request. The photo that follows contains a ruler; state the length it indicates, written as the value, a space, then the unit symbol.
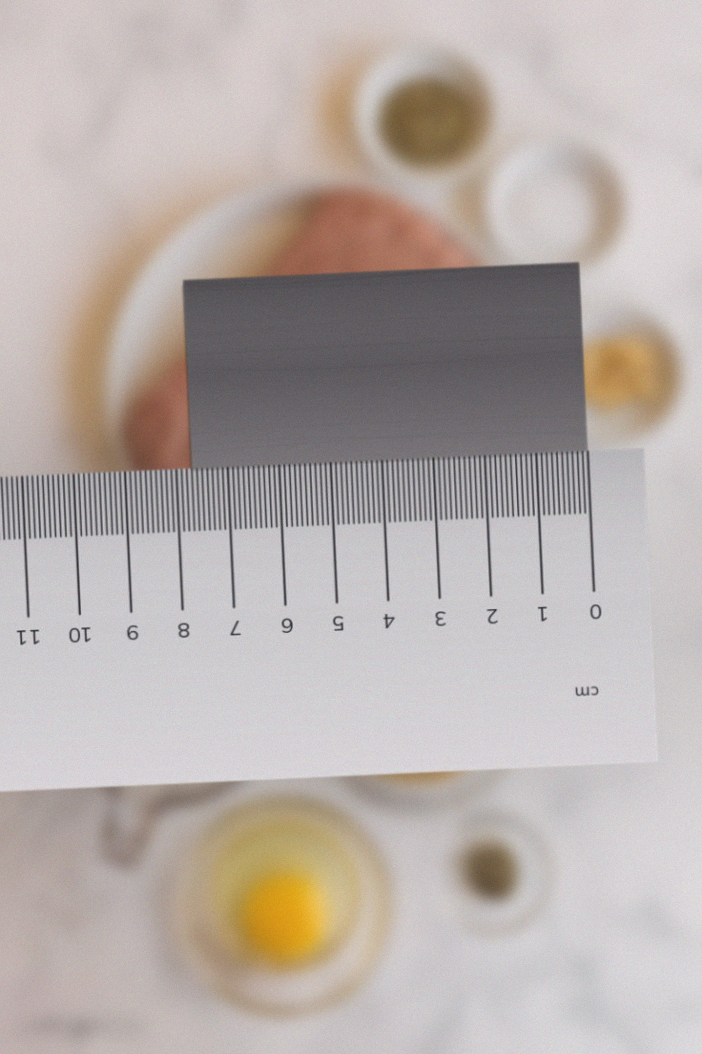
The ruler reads 7.7 cm
